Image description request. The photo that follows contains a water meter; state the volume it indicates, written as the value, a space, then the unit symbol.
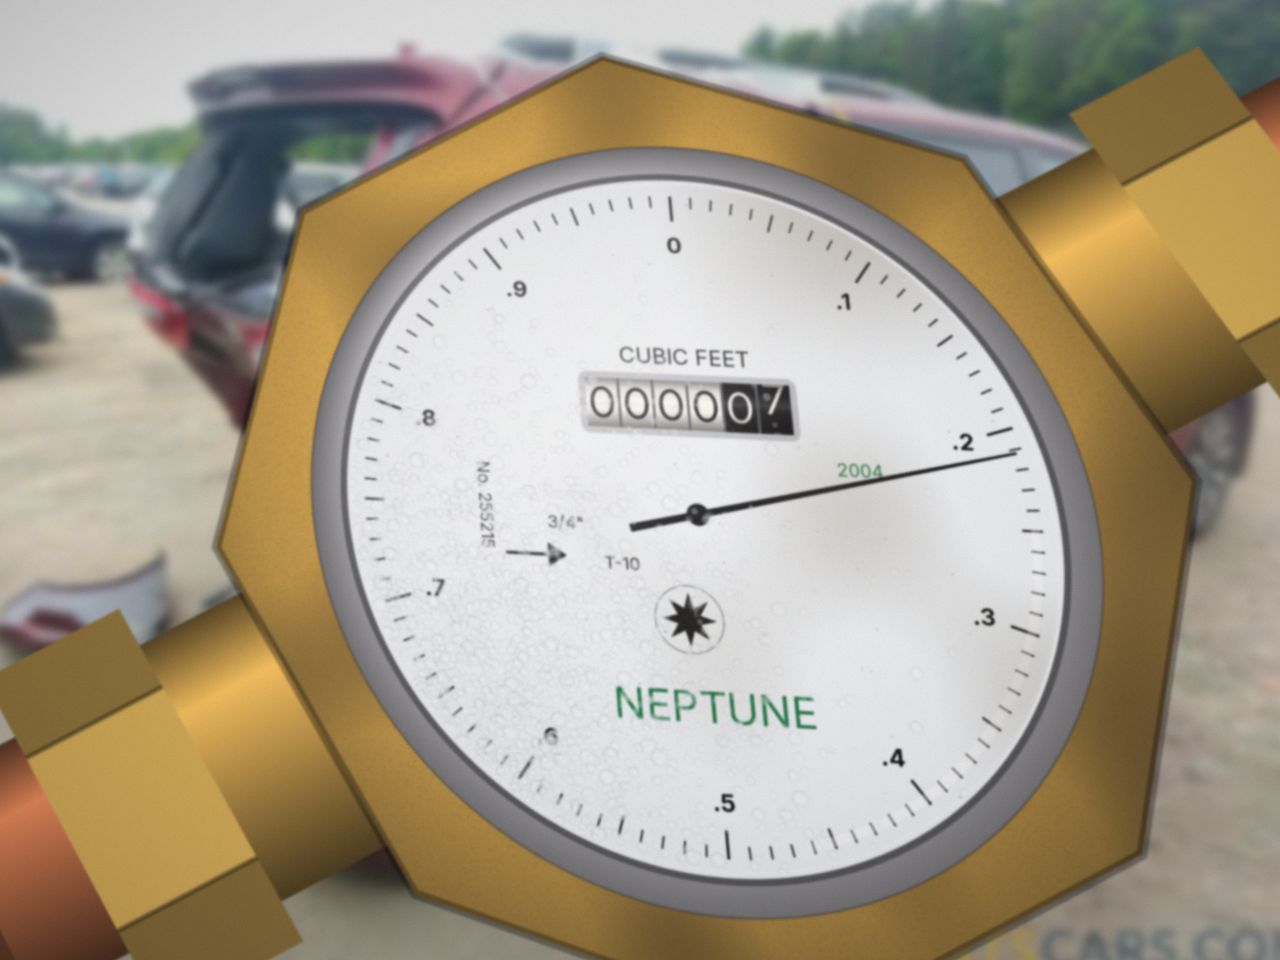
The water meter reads 7.21 ft³
